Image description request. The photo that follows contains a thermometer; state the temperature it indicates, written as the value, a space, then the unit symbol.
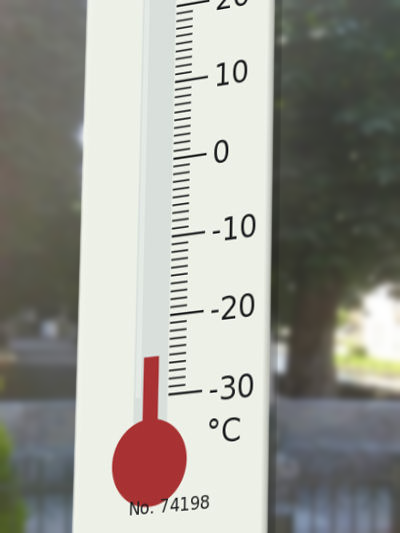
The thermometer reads -25 °C
